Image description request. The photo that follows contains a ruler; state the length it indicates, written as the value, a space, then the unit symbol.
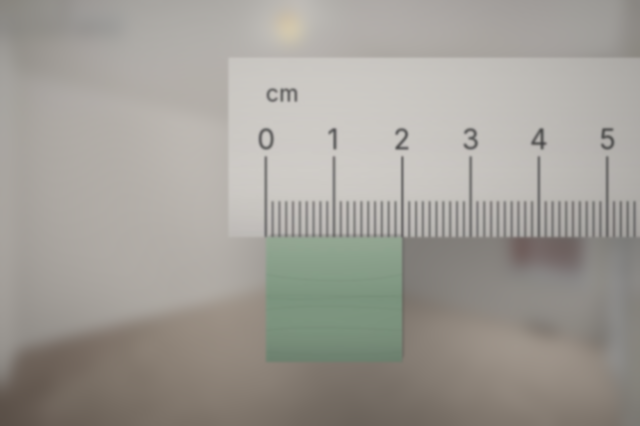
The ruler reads 2 cm
